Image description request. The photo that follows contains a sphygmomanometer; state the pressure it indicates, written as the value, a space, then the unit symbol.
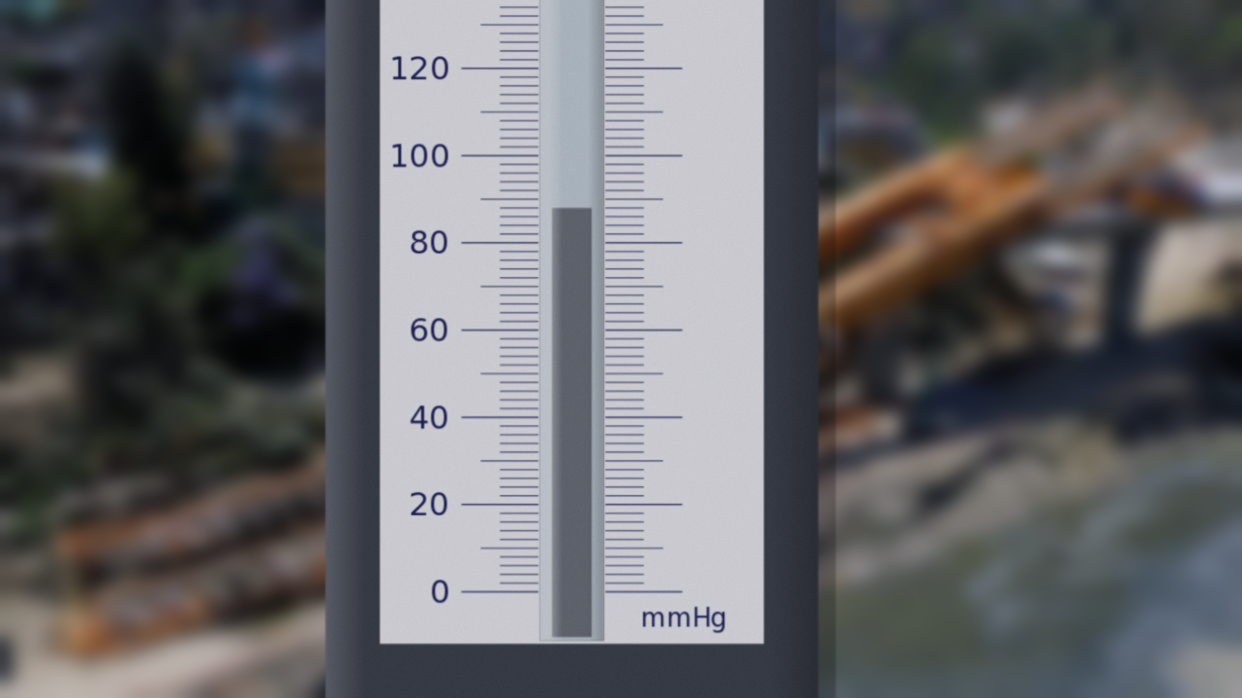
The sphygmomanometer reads 88 mmHg
